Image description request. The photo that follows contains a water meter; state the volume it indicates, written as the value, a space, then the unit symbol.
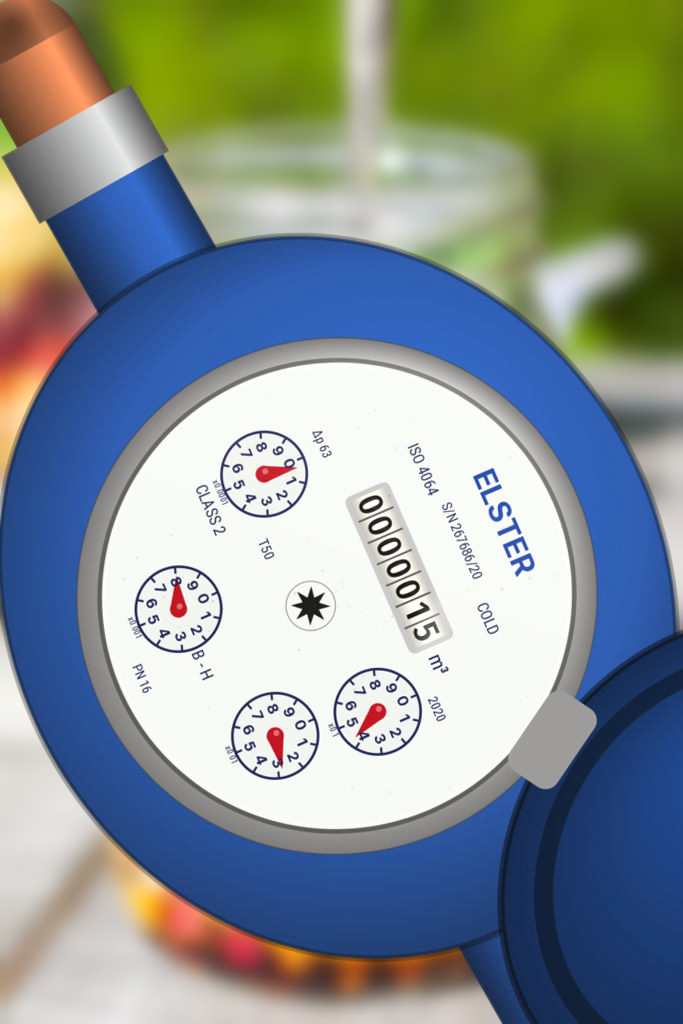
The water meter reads 15.4280 m³
